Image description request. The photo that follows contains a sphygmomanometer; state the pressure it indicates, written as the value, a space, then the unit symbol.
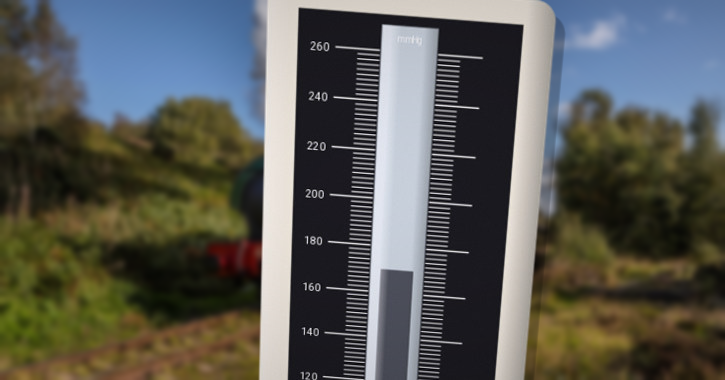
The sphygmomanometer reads 170 mmHg
